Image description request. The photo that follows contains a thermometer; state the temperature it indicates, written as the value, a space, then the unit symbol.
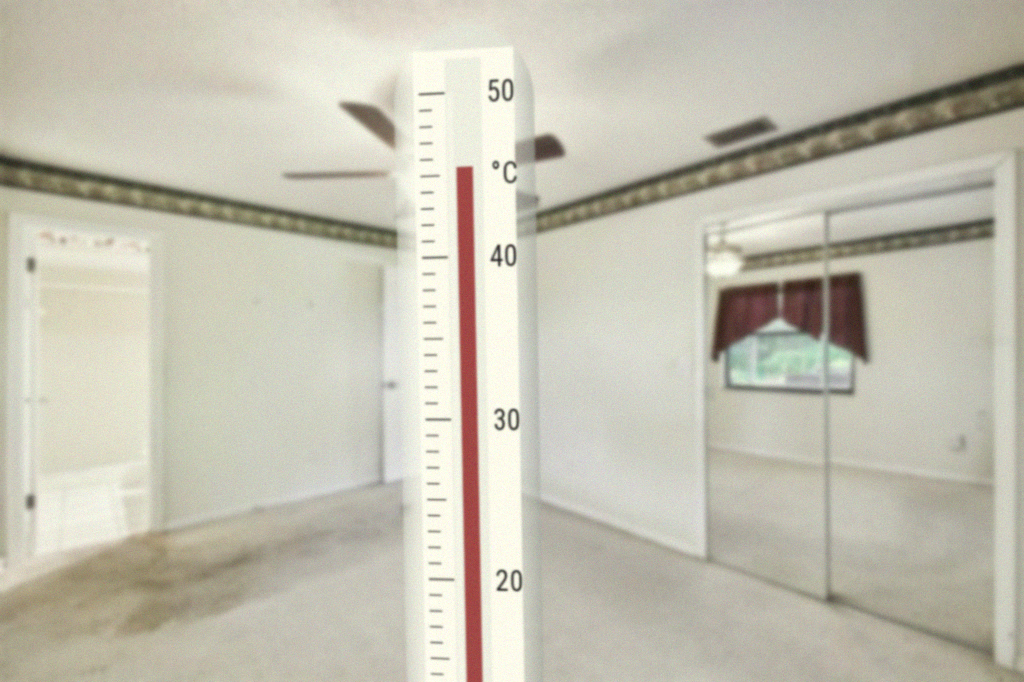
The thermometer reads 45.5 °C
